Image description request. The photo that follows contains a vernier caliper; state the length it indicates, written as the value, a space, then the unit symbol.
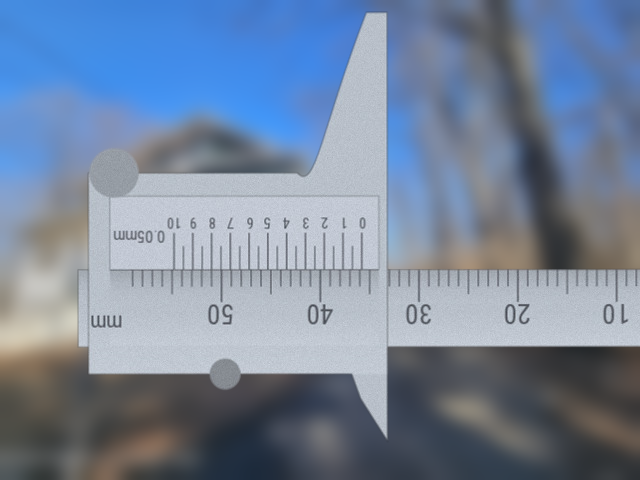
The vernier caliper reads 35.8 mm
